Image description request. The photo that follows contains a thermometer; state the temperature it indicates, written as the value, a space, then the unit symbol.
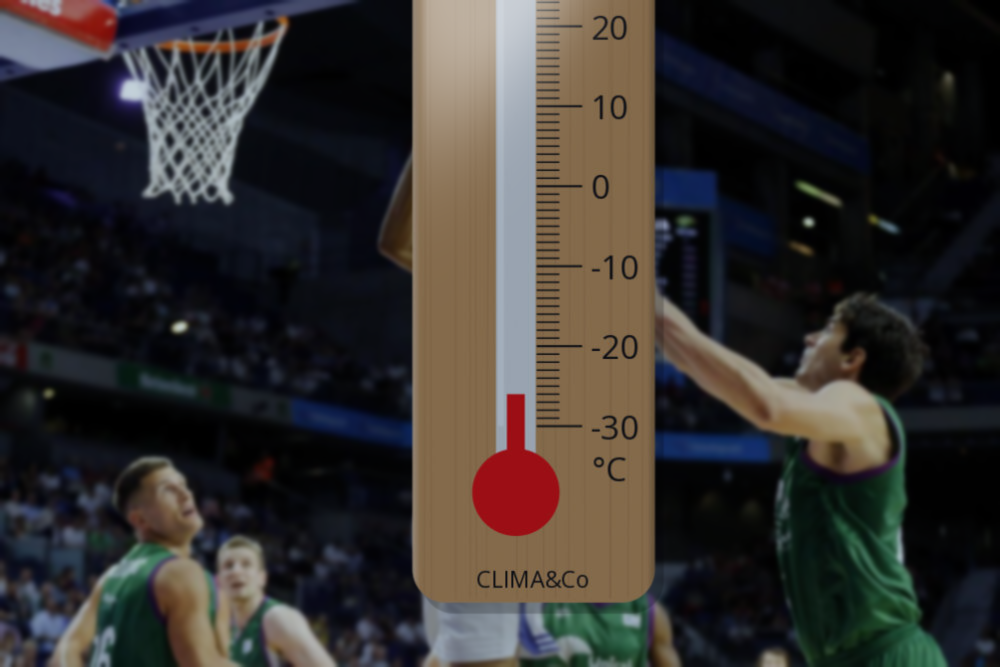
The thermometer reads -26 °C
